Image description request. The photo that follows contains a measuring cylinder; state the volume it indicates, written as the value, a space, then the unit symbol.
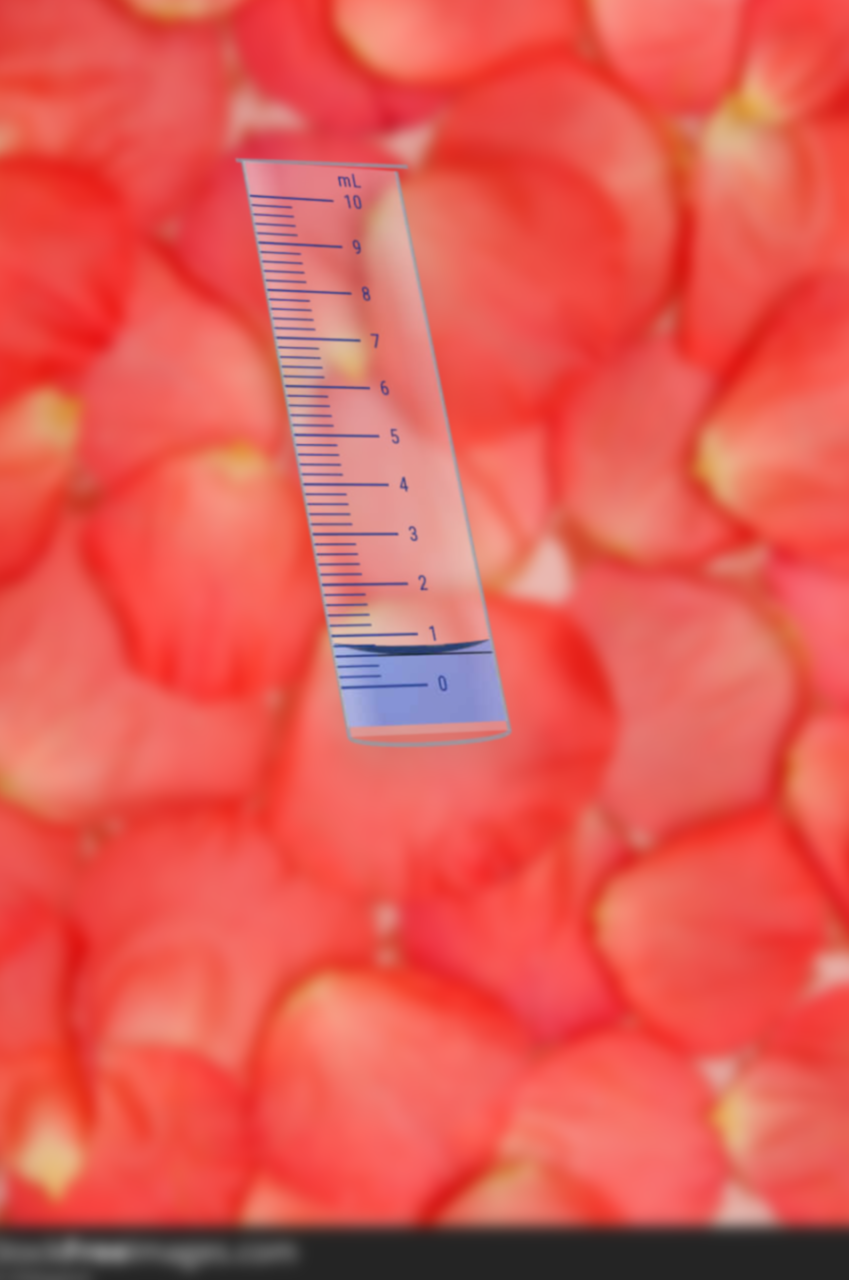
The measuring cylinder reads 0.6 mL
